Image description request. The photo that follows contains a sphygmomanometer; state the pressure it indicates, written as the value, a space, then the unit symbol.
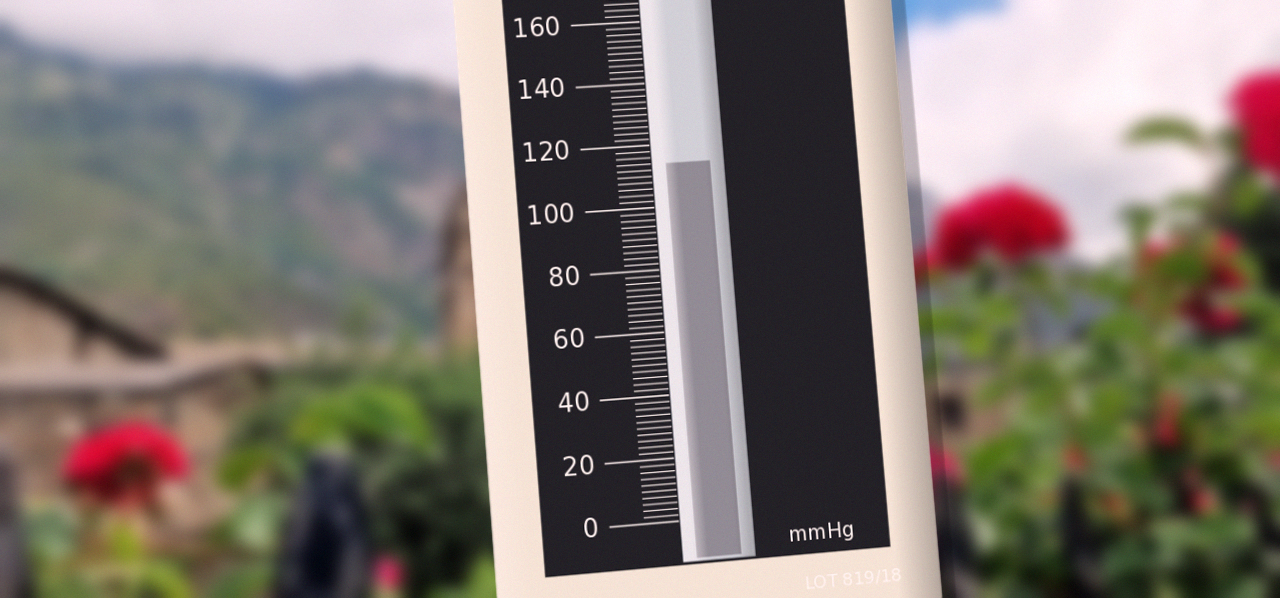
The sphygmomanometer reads 114 mmHg
